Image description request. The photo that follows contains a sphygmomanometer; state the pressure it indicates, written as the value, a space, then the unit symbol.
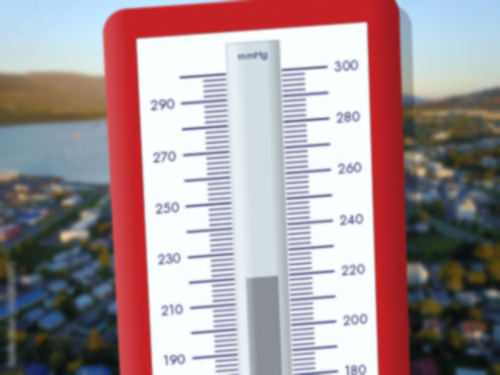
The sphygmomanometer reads 220 mmHg
